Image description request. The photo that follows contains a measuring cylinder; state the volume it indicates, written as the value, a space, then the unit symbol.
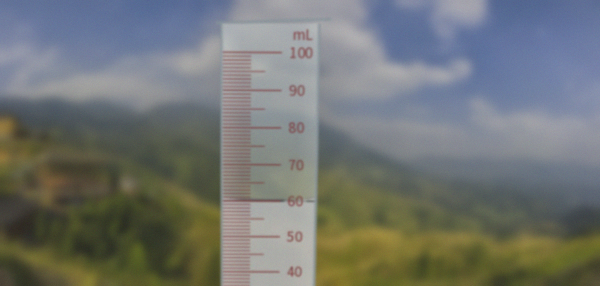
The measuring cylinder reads 60 mL
